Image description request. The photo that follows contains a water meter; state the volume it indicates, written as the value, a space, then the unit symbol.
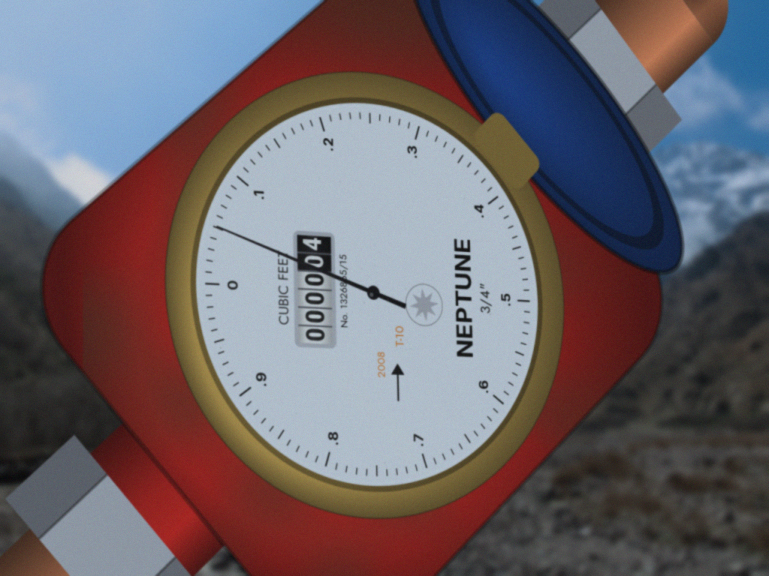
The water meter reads 4.05 ft³
